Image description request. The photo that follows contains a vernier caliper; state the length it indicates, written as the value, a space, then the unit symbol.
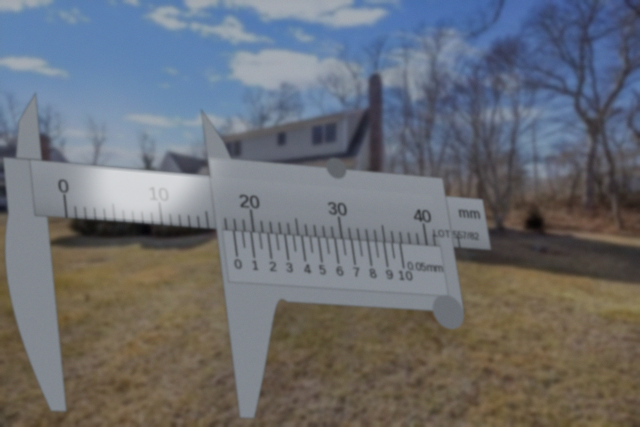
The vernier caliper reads 17.8 mm
